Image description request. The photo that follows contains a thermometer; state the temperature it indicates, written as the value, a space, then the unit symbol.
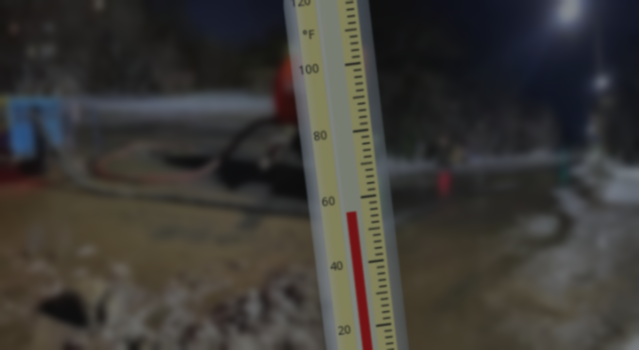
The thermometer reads 56 °F
